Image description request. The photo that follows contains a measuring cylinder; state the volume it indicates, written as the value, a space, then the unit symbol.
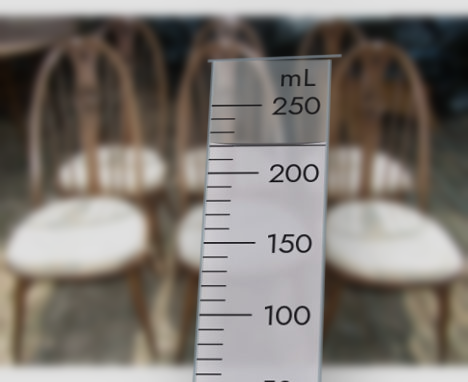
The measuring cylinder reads 220 mL
